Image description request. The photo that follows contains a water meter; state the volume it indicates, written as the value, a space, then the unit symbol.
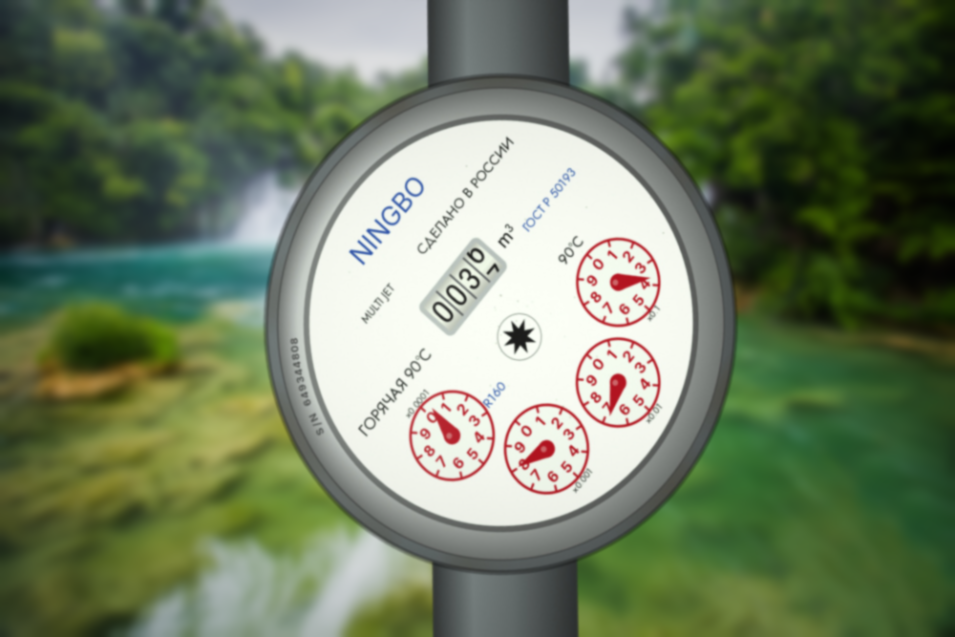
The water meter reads 36.3680 m³
